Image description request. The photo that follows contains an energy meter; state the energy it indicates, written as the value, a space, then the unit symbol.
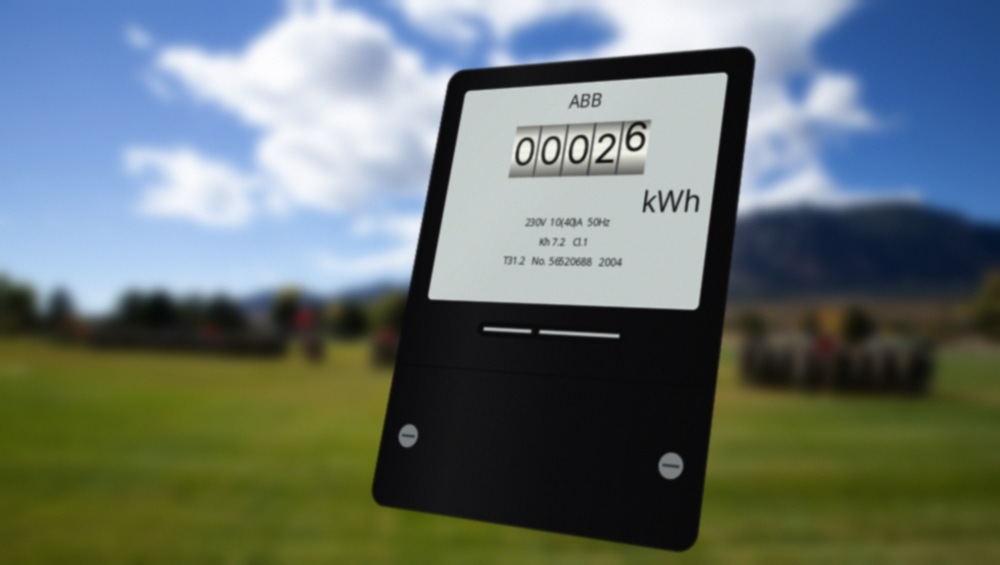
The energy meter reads 26 kWh
